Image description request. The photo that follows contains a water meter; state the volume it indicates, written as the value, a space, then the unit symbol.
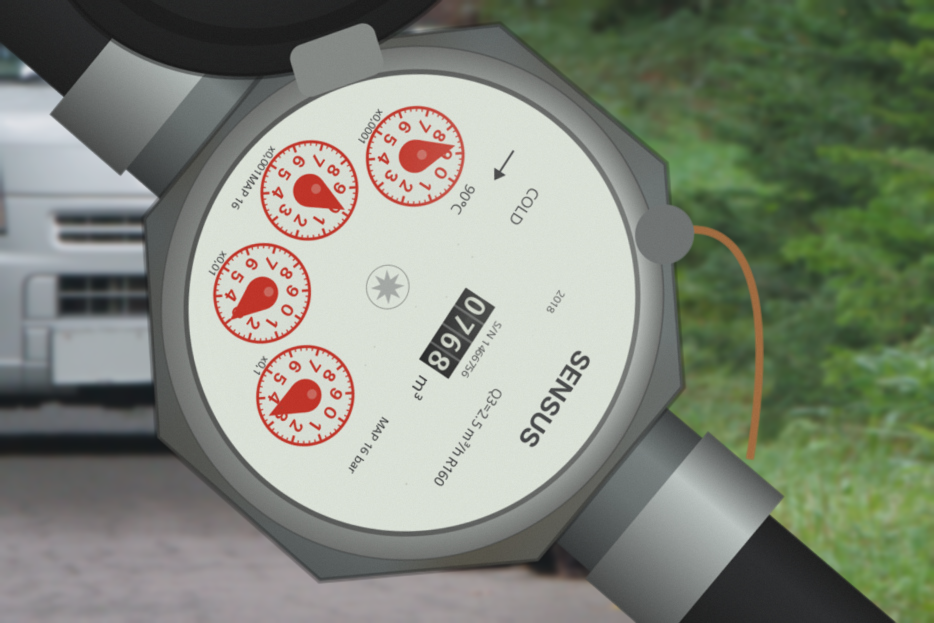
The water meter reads 768.3298 m³
